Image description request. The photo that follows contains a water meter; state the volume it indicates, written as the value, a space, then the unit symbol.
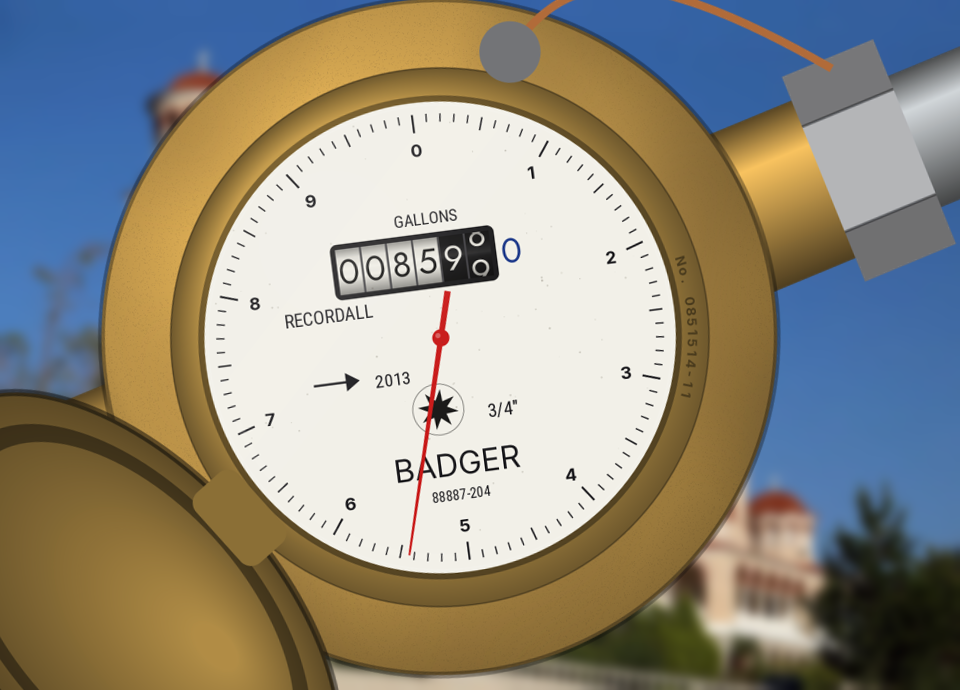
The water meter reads 85985.4 gal
